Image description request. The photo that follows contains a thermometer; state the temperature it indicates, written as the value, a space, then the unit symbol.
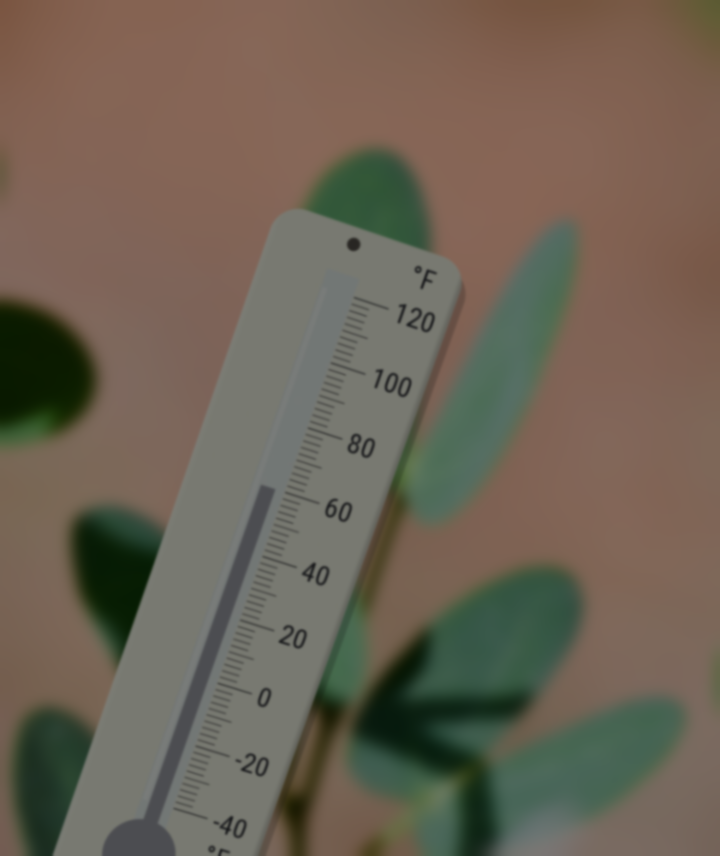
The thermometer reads 60 °F
